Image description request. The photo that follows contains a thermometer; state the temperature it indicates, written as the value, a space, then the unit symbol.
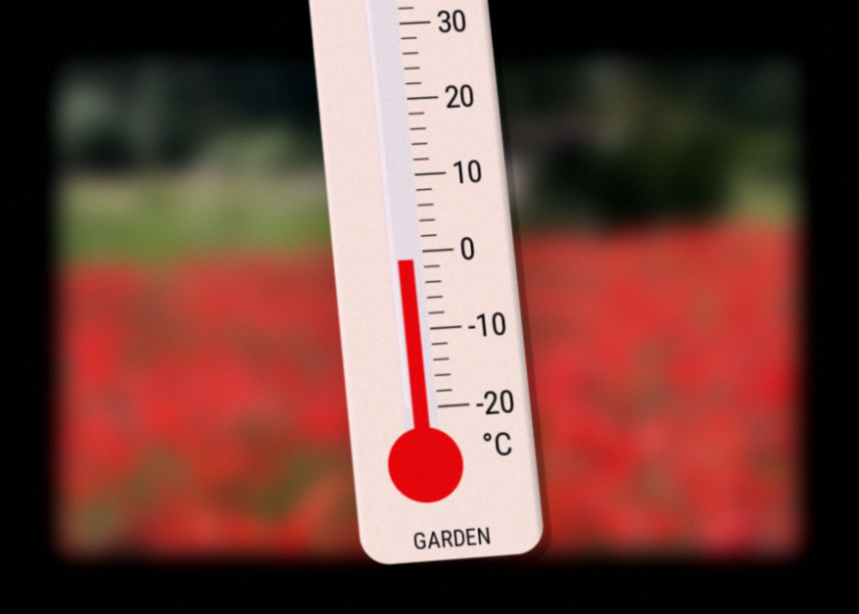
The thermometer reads -1 °C
